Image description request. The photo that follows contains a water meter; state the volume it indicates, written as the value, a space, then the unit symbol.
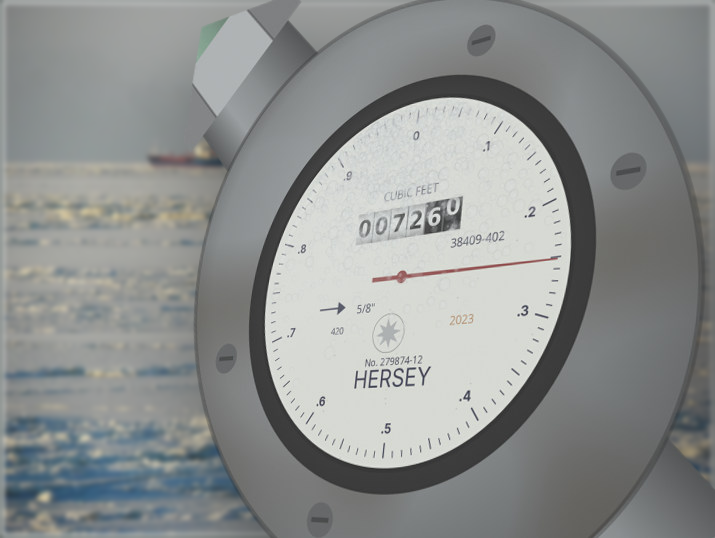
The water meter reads 7260.25 ft³
